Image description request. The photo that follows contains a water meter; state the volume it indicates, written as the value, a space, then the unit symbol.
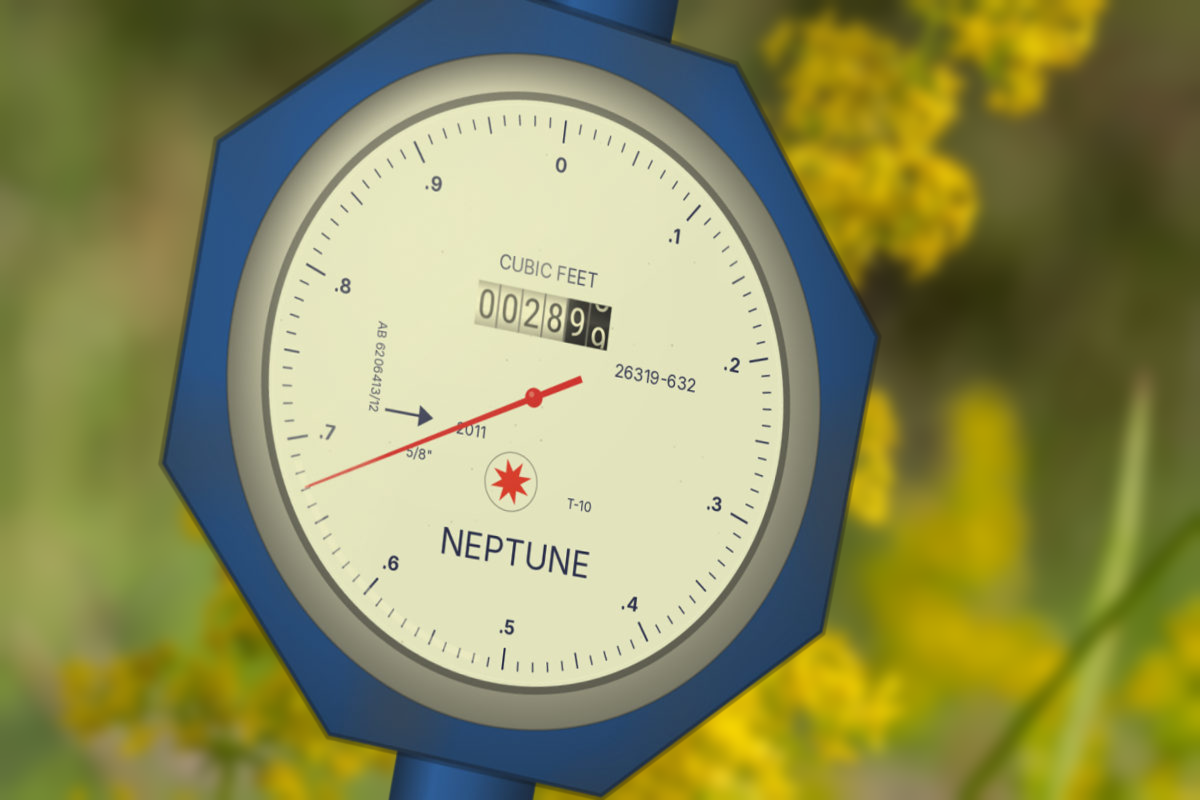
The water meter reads 2898.67 ft³
